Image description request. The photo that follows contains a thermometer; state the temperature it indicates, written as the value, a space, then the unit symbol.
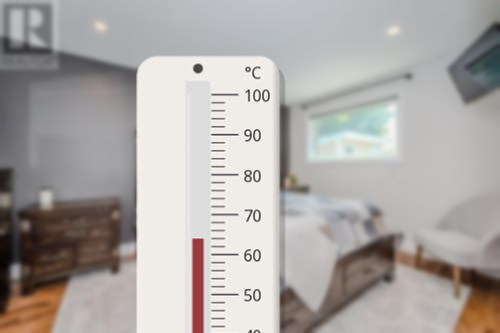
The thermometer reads 64 °C
